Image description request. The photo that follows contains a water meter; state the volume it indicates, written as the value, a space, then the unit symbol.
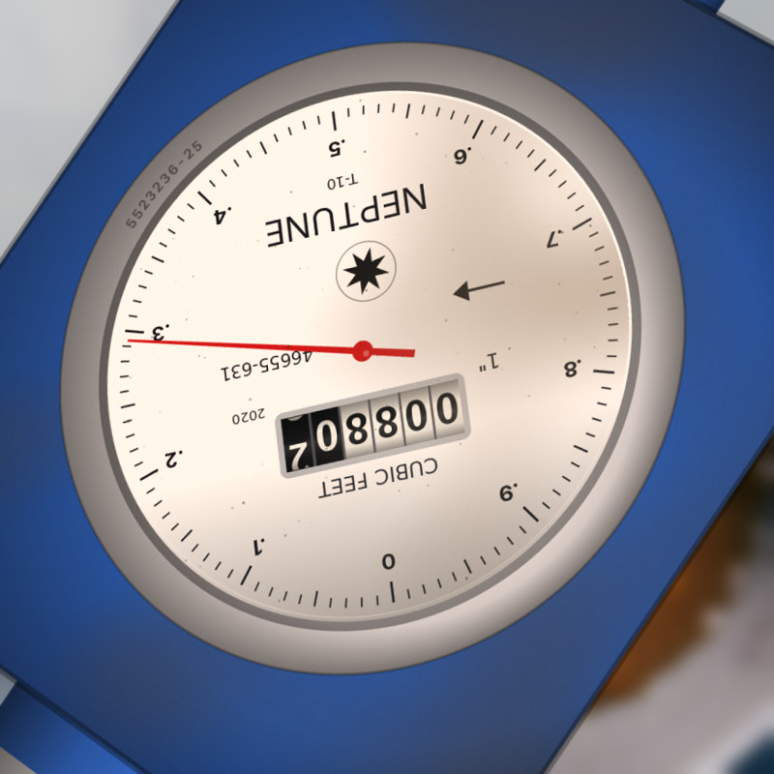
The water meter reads 8802.29 ft³
